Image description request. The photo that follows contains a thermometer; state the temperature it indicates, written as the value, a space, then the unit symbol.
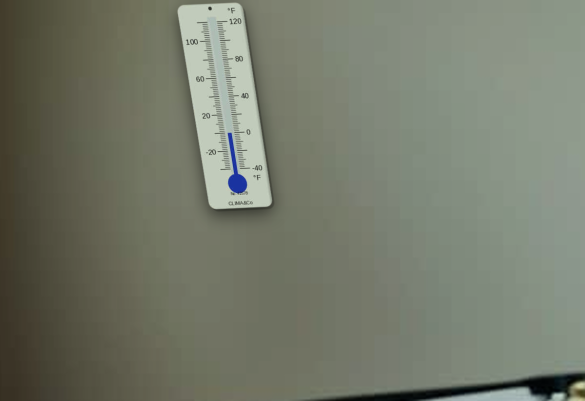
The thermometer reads 0 °F
